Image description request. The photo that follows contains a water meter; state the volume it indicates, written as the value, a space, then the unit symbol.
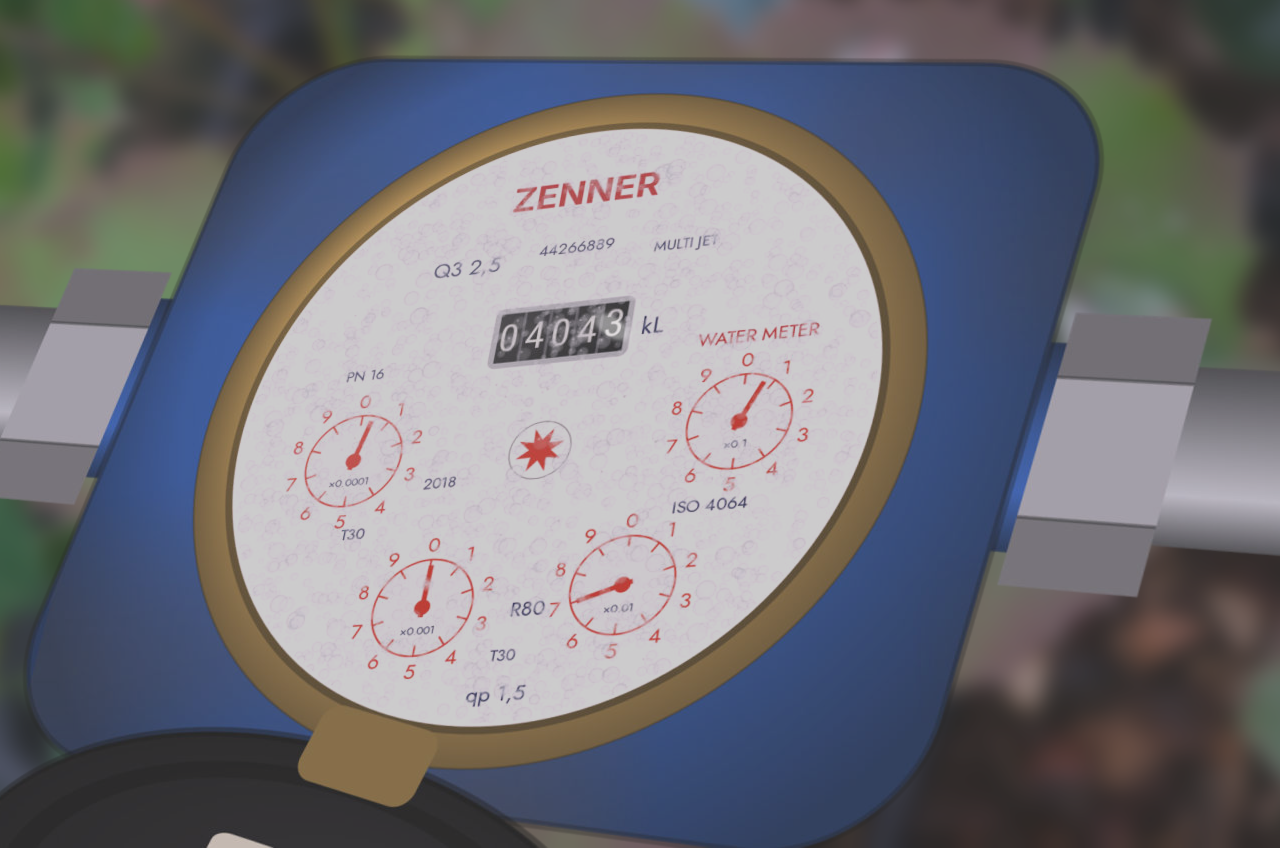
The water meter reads 4043.0700 kL
